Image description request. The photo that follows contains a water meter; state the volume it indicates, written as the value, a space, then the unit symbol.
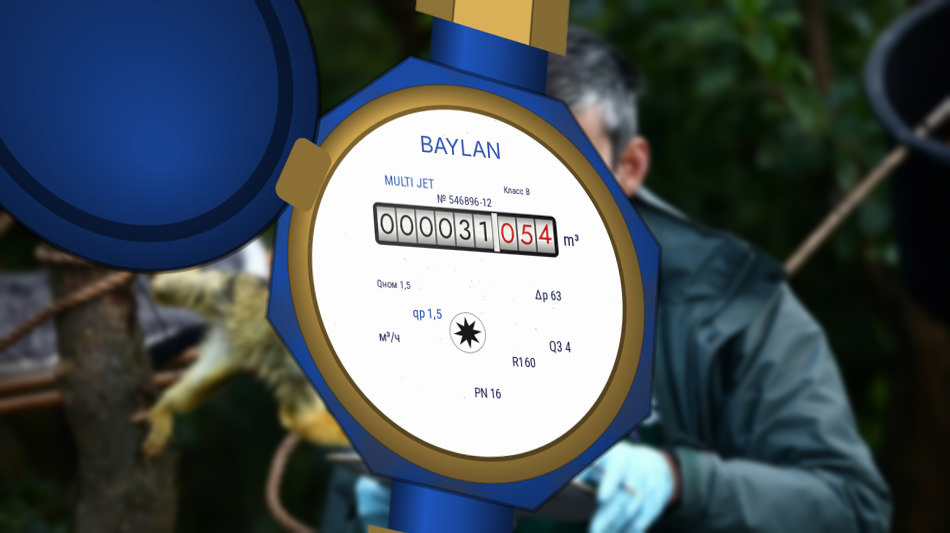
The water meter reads 31.054 m³
